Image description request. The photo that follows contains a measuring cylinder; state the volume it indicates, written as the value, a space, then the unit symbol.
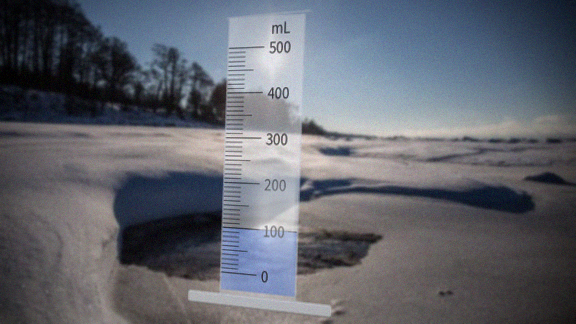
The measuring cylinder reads 100 mL
